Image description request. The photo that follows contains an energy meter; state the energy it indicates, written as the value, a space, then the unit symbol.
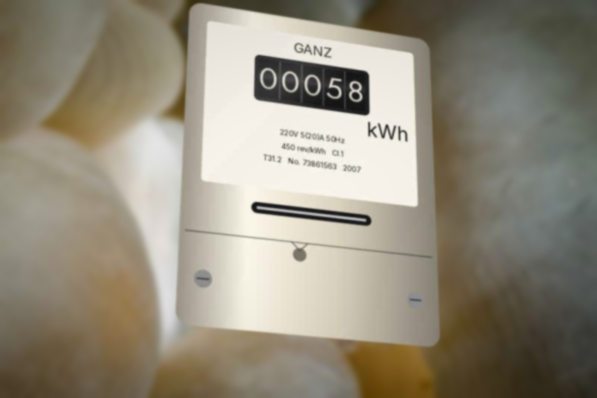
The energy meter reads 58 kWh
